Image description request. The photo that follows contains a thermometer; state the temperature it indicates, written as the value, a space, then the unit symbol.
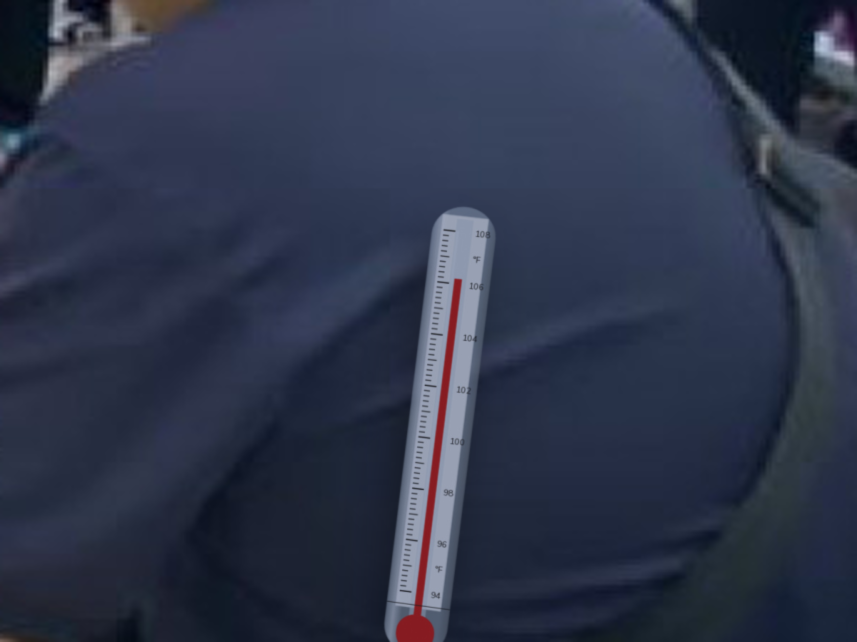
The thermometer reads 106.2 °F
